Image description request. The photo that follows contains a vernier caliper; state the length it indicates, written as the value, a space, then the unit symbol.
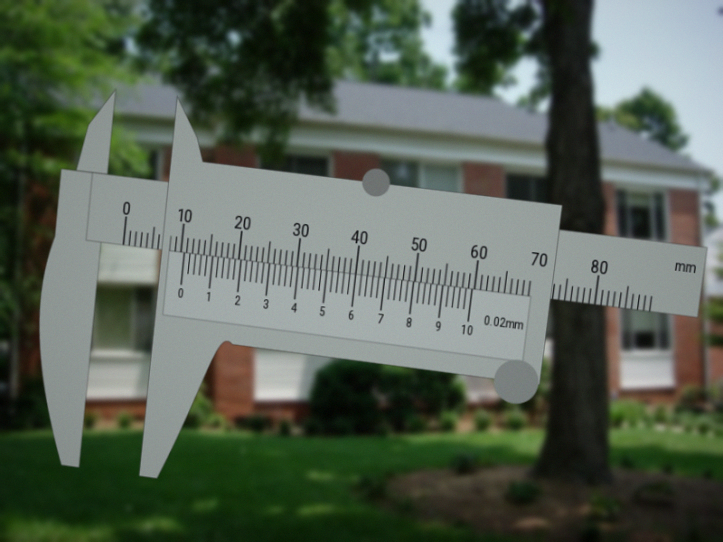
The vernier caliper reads 10.6 mm
